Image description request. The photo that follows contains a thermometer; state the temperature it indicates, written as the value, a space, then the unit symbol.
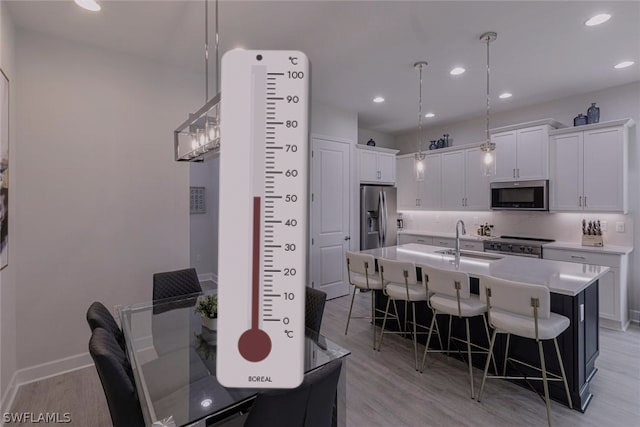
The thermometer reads 50 °C
